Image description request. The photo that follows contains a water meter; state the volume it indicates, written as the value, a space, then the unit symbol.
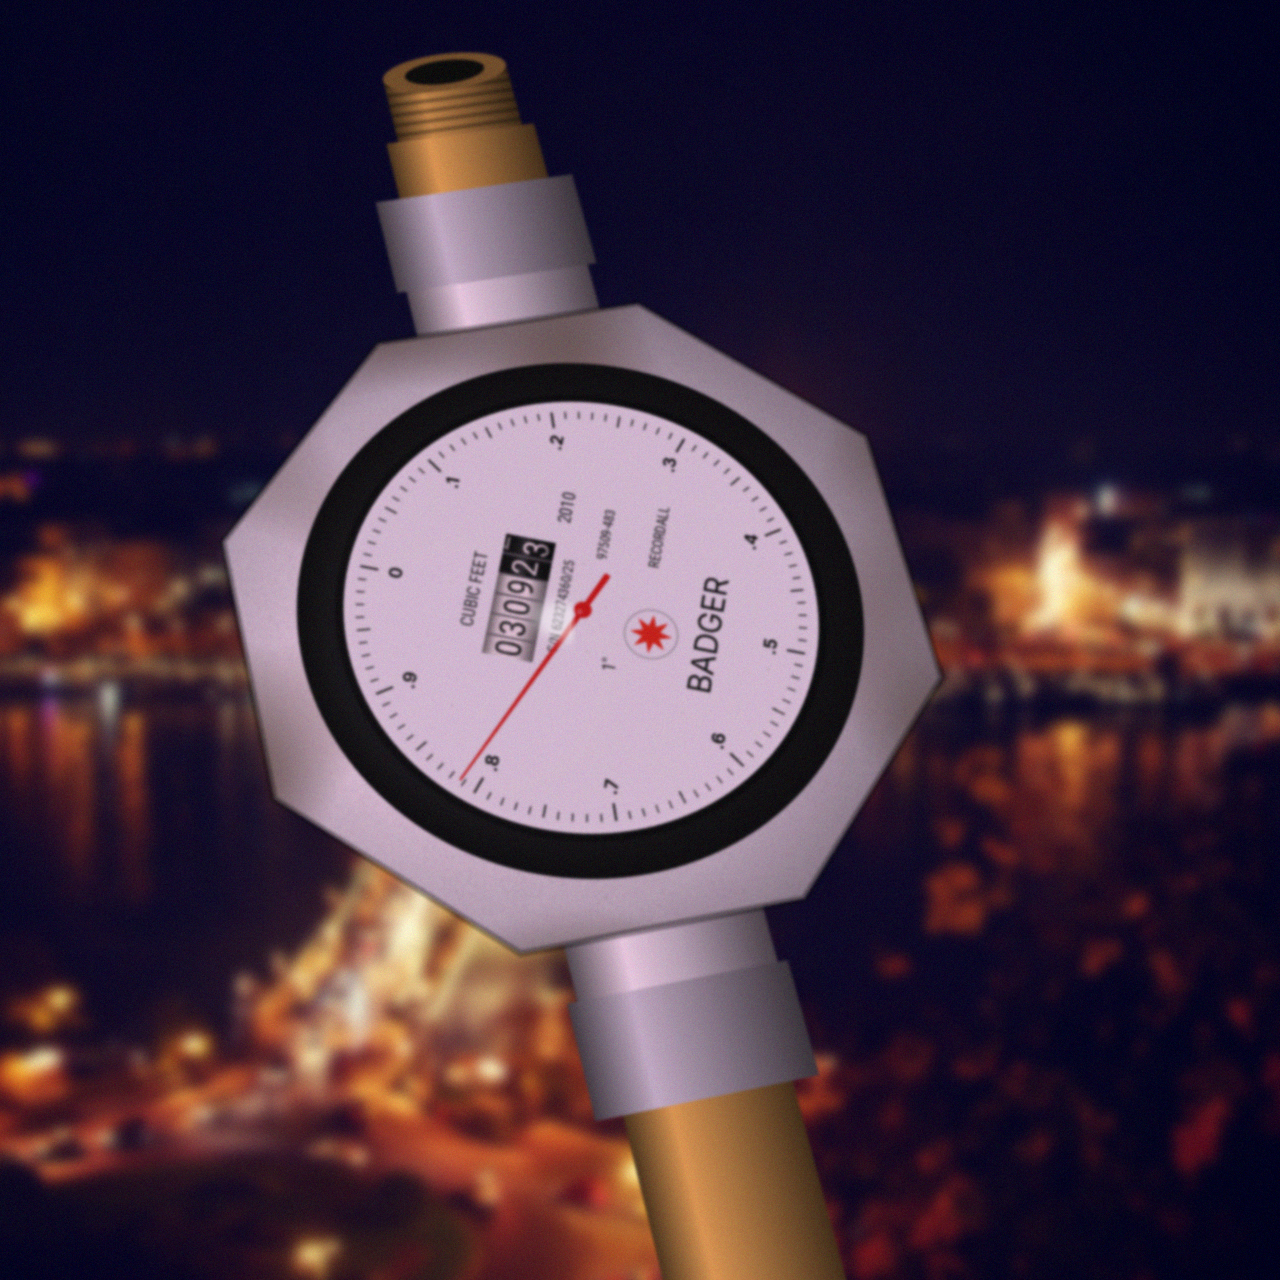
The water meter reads 30922.81 ft³
